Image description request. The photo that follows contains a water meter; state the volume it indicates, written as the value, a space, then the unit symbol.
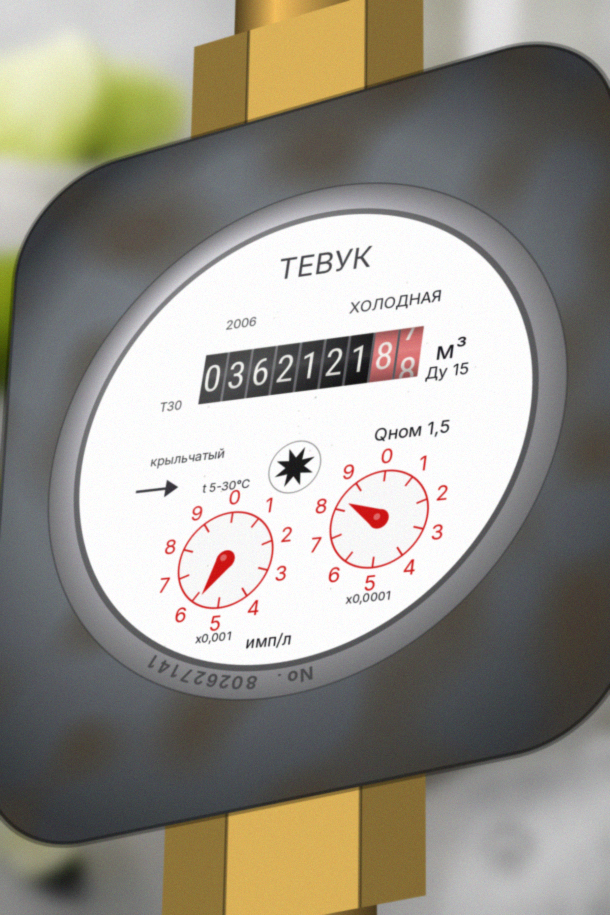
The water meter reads 362121.8758 m³
